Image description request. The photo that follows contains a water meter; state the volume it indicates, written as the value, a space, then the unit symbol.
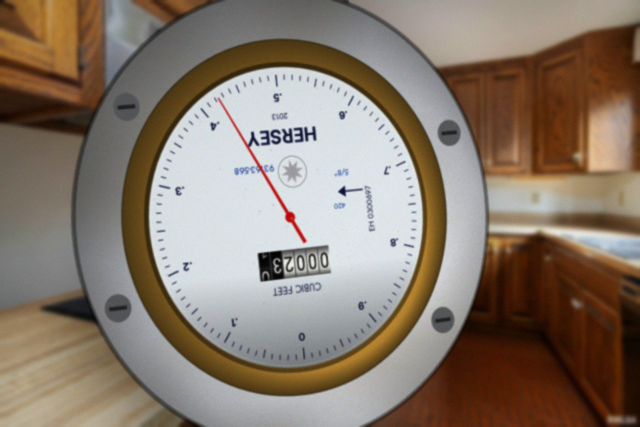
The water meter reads 230.42 ft³
